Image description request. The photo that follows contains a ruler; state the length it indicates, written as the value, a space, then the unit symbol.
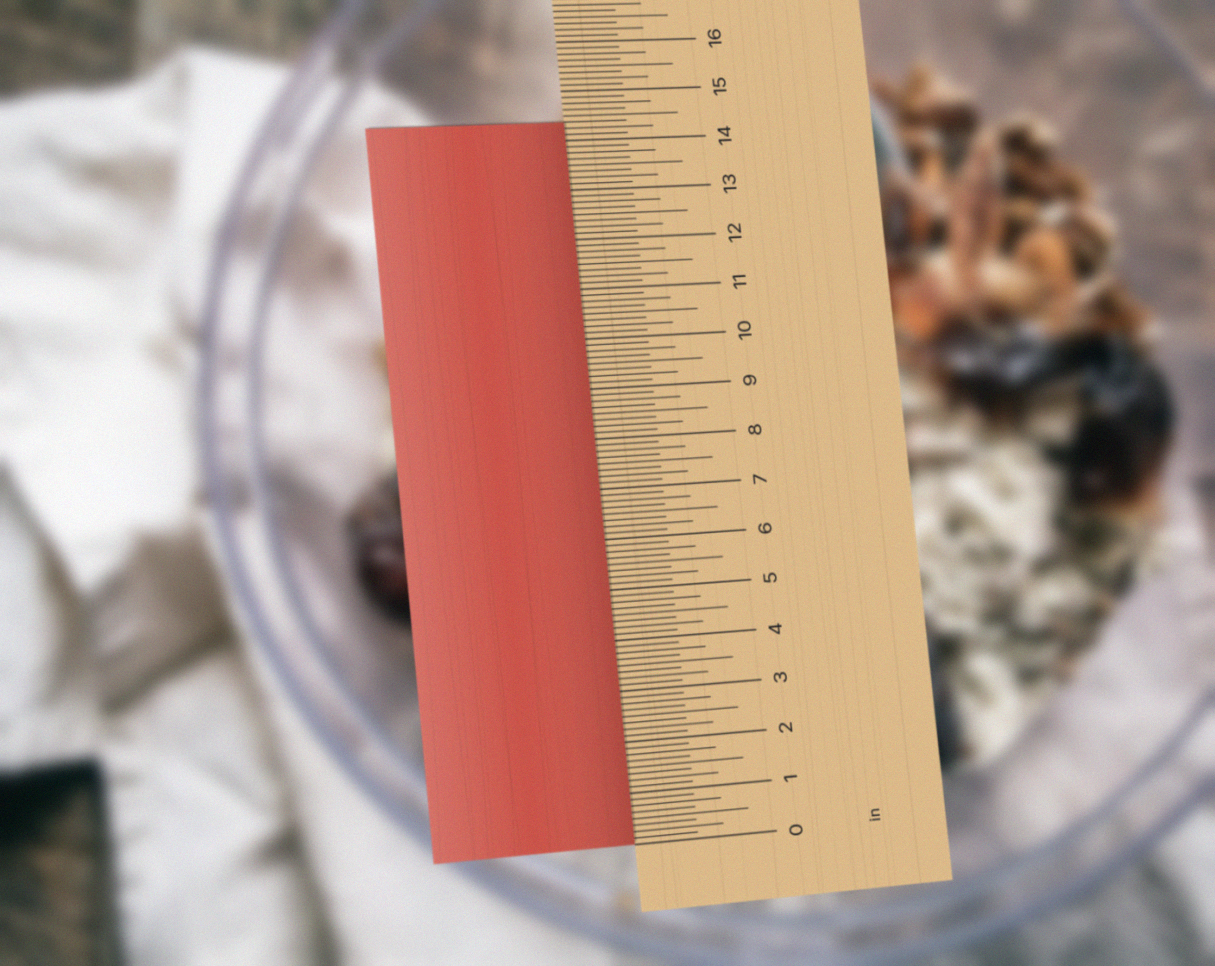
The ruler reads 14.375 in
